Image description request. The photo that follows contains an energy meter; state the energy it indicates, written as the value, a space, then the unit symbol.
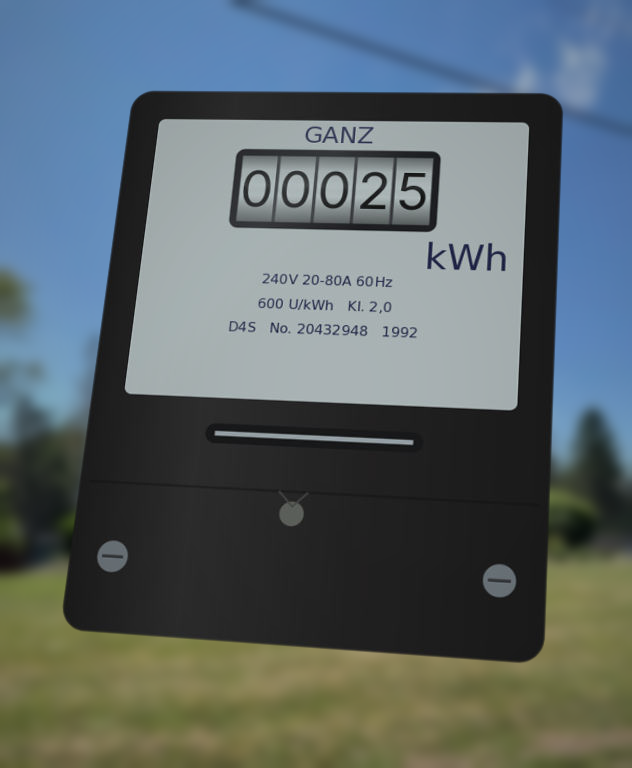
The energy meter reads 25 kWh
